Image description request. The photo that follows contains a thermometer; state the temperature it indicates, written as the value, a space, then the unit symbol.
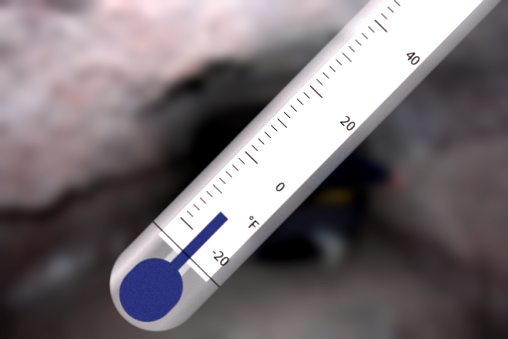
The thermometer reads -13 °F
